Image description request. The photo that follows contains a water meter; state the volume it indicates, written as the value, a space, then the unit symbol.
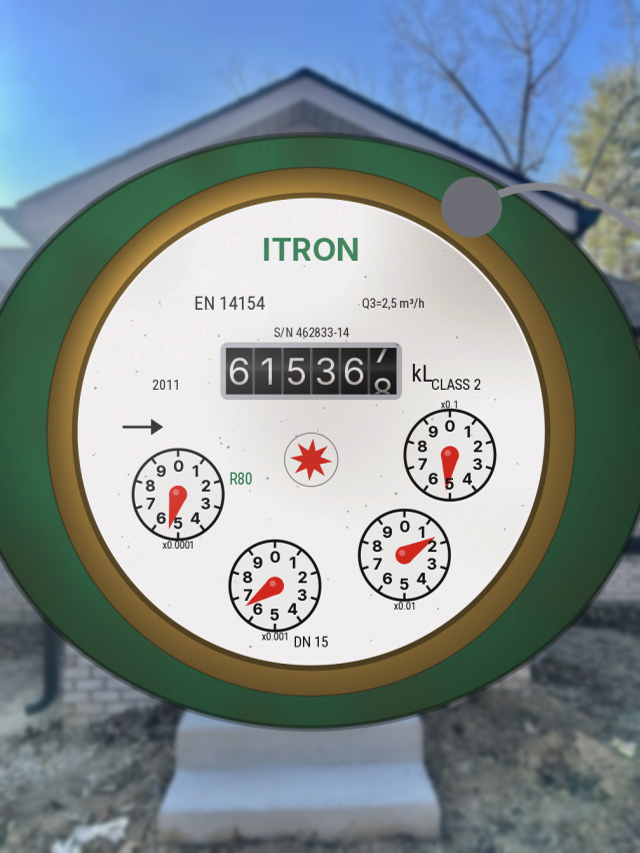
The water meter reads 615367.5165 kL
